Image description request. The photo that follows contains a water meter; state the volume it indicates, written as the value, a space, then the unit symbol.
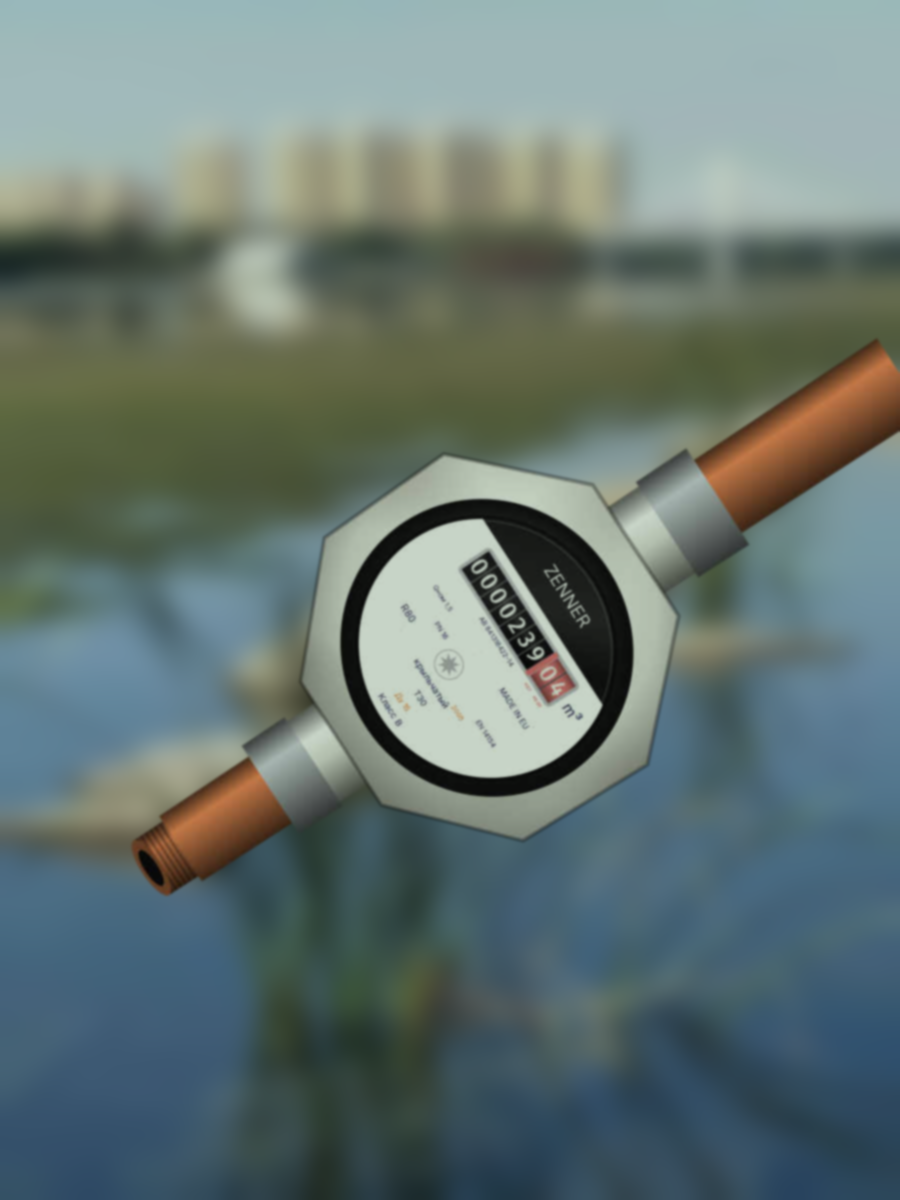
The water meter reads 239.04 m³
